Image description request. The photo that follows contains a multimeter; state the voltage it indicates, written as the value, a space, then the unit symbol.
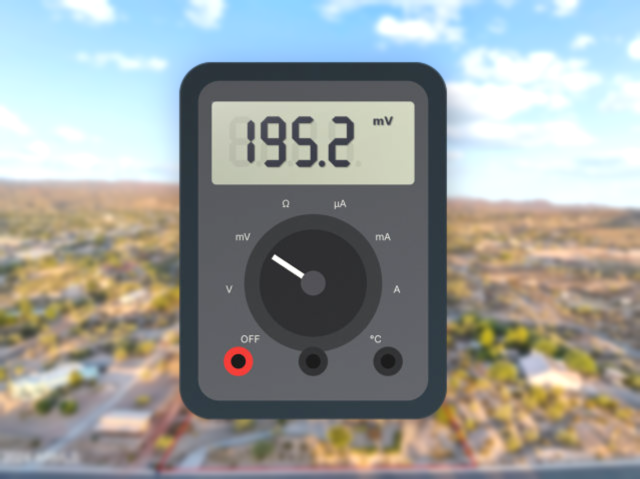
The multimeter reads 195.2 mV
